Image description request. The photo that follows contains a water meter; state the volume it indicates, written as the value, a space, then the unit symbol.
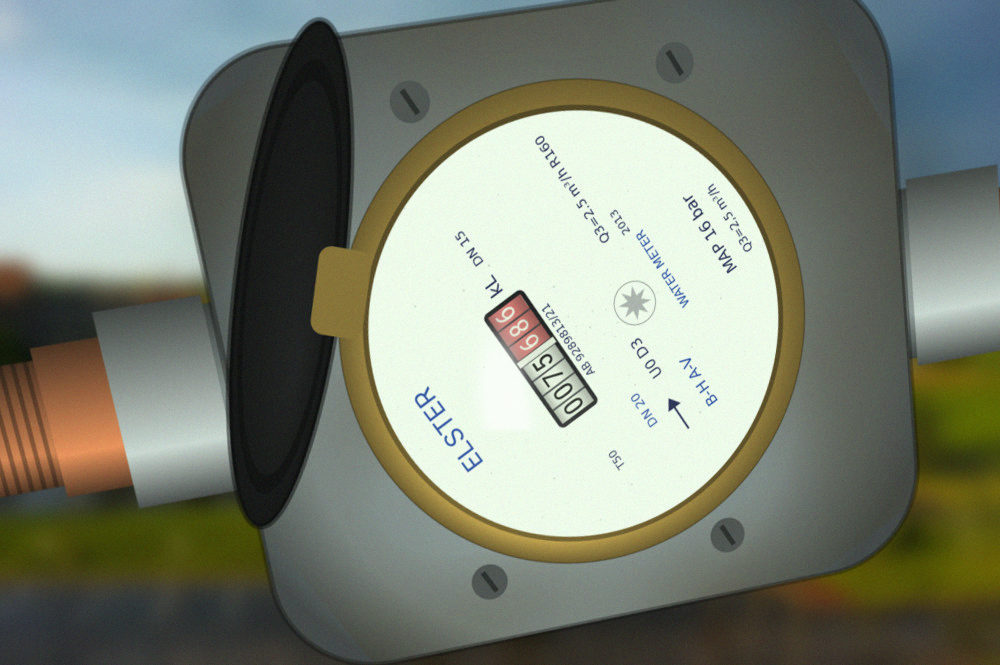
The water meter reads 75.686 kL
